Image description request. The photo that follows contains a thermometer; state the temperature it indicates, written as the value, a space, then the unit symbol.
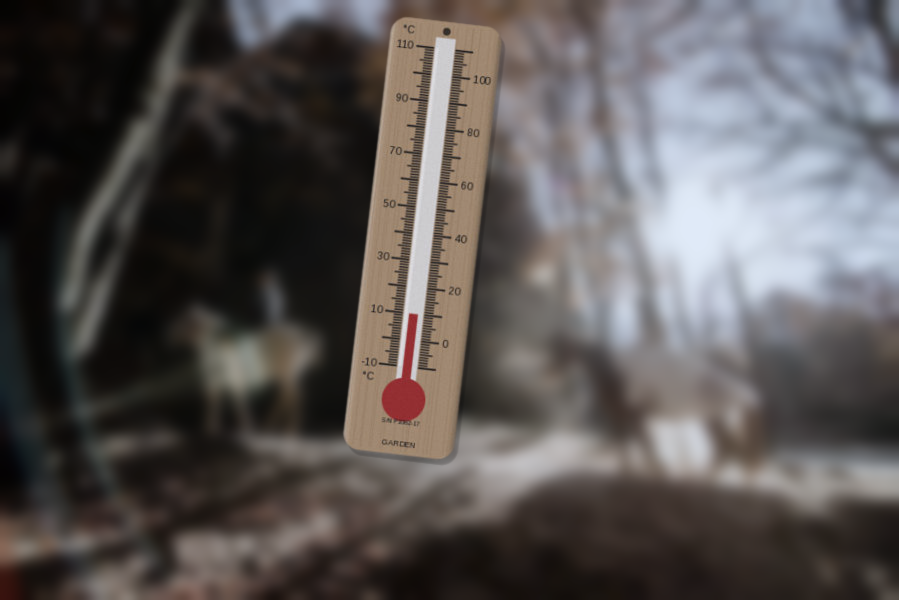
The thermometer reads 10 °C
